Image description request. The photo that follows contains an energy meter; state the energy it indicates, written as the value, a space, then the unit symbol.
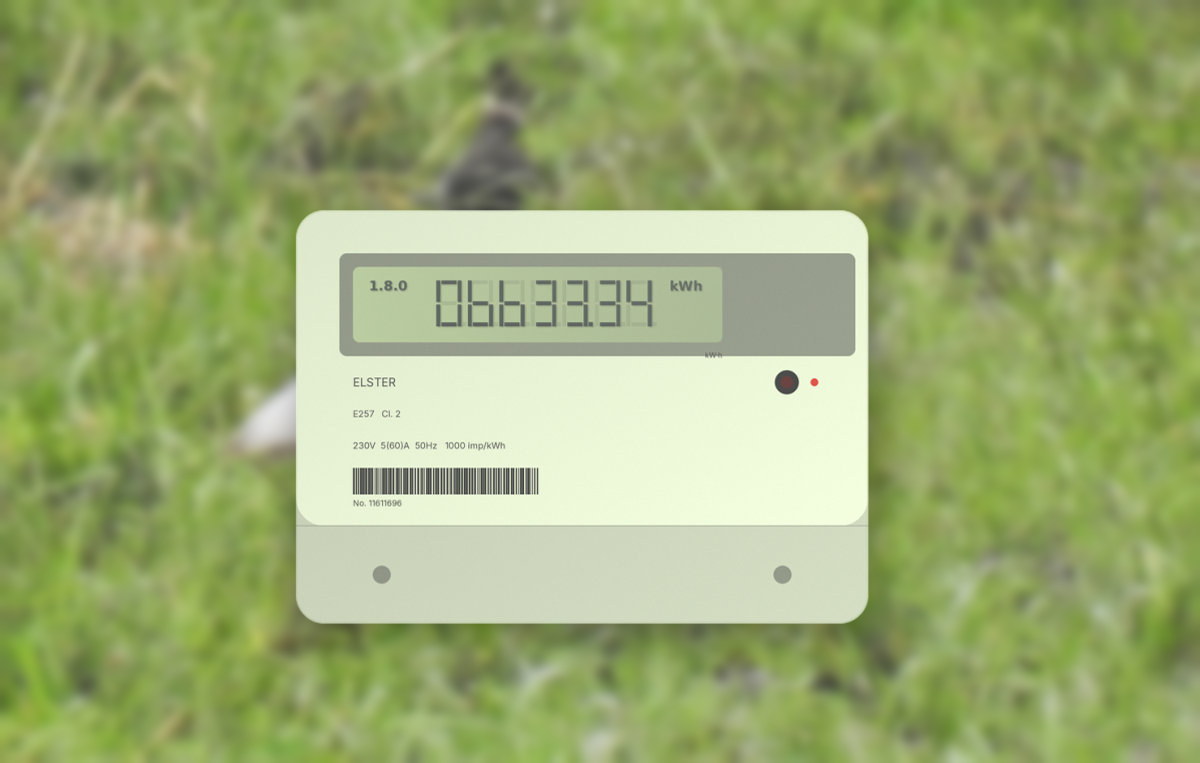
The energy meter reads 6633.34 kWh
